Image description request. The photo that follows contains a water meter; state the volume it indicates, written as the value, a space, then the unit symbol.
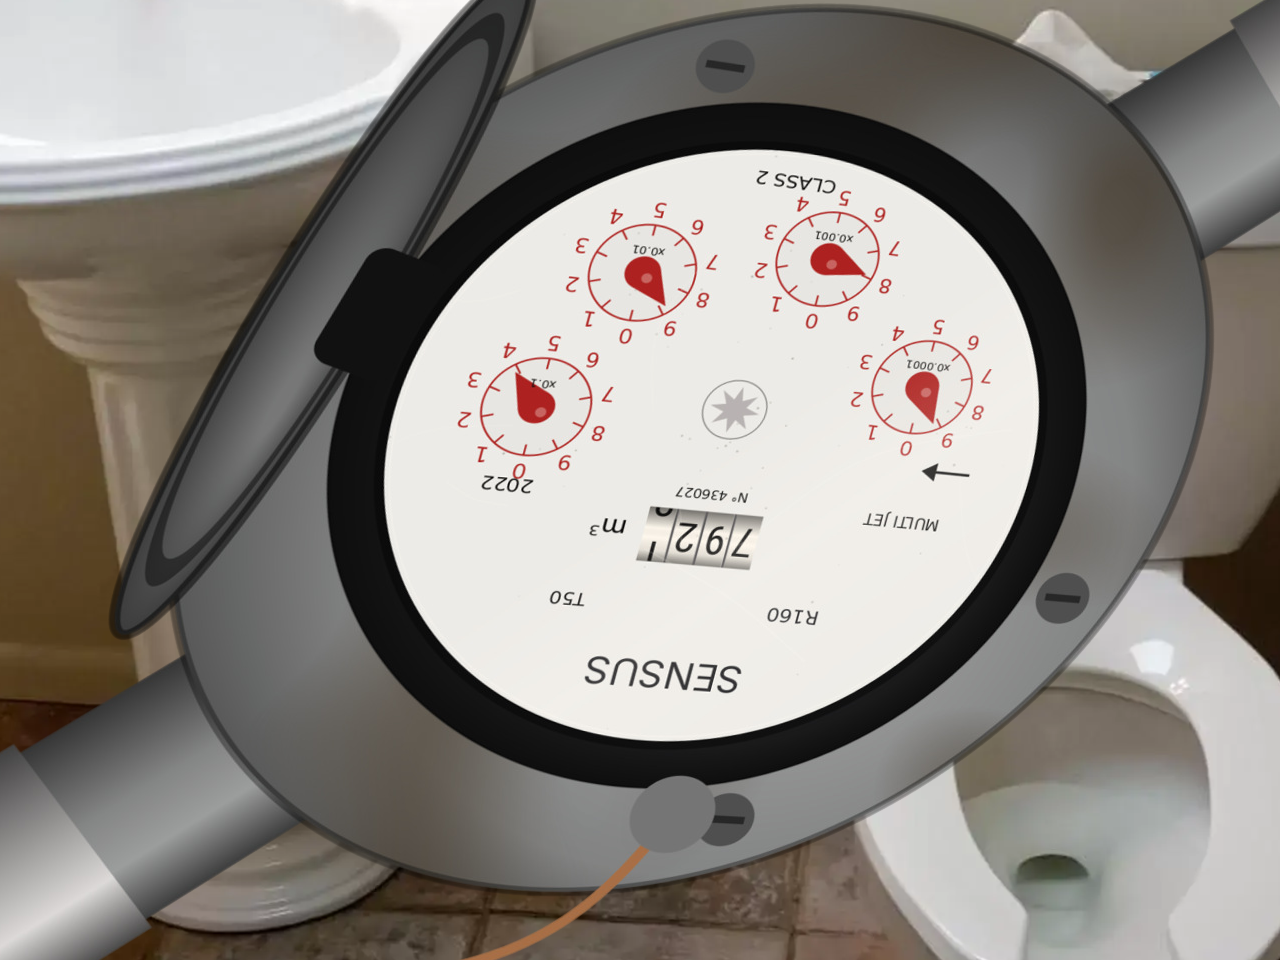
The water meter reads 7921.3879 m³
